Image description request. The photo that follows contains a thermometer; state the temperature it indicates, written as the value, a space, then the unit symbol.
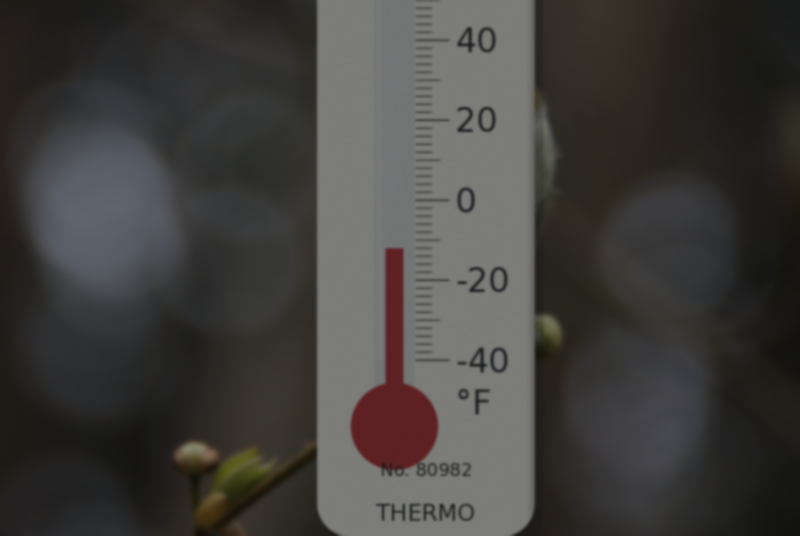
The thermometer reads -12 °F
